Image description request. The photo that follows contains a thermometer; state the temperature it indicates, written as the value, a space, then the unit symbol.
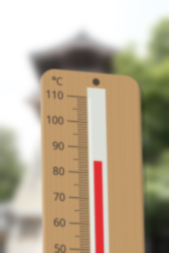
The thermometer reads 85 °C
